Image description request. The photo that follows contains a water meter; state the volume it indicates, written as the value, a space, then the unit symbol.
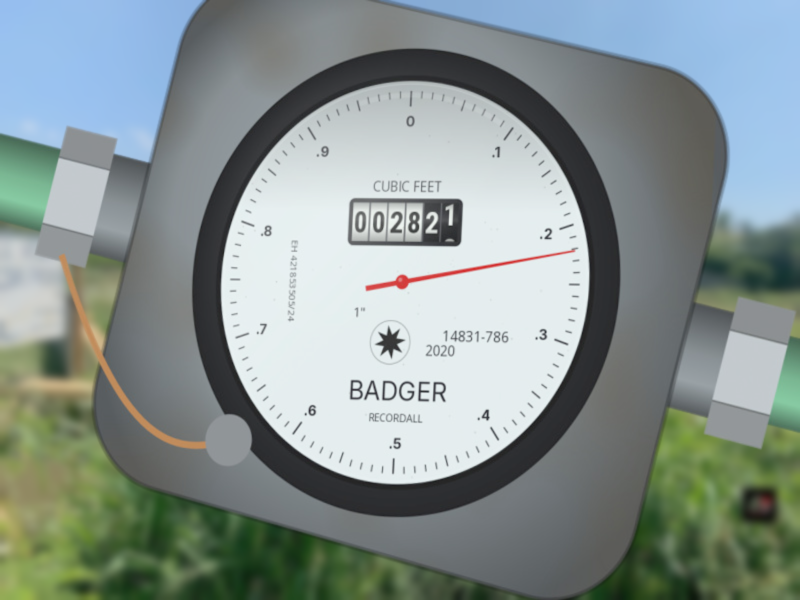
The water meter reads 2821.22 ft³
